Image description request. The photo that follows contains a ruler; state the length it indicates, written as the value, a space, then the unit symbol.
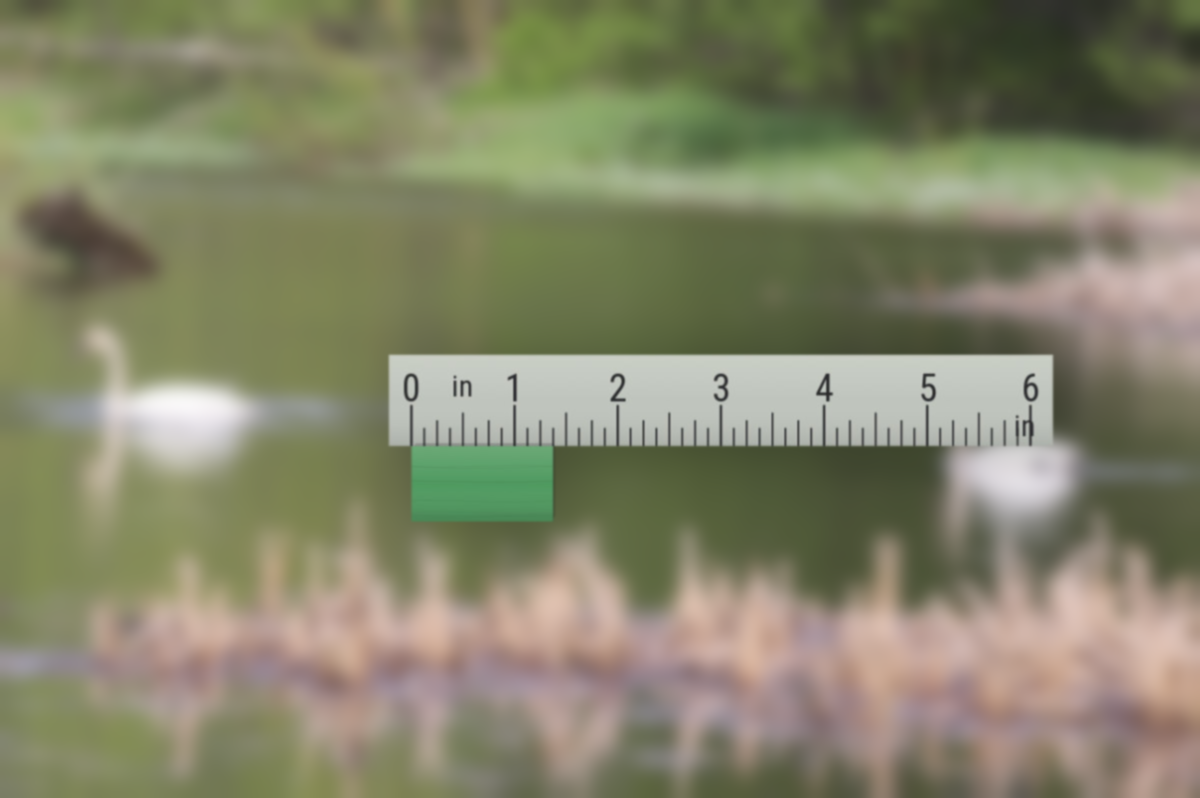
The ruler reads 1.375 in
